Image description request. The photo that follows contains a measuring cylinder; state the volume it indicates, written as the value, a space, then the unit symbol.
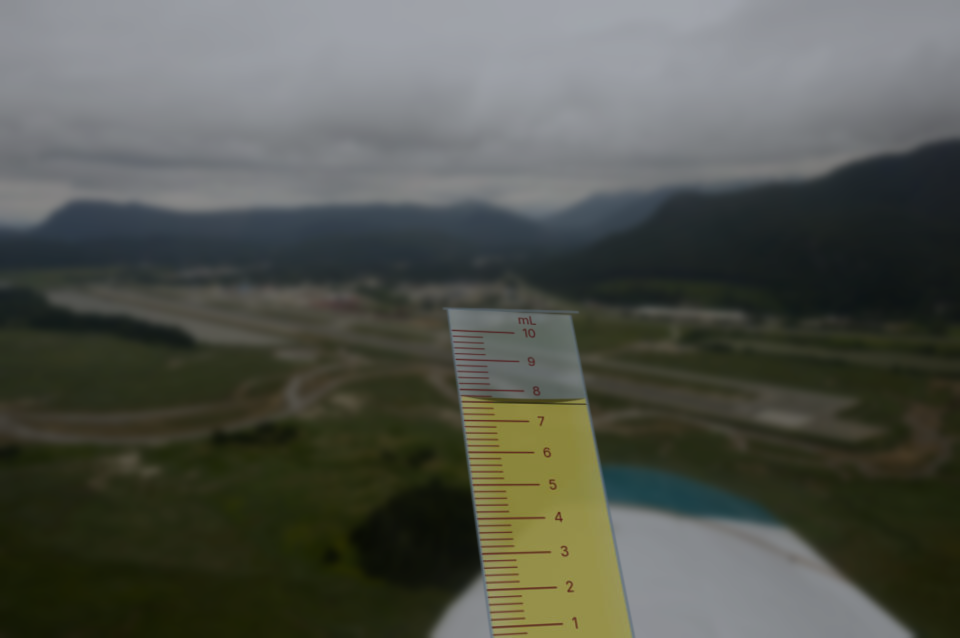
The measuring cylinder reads 7.6 mL
